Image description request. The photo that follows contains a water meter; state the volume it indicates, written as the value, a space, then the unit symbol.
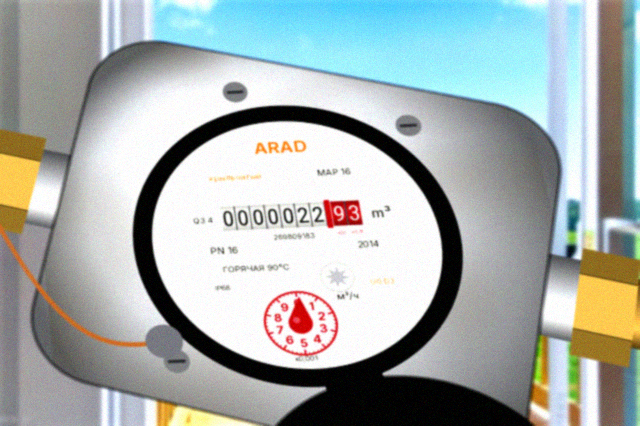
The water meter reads 22.930 m³
